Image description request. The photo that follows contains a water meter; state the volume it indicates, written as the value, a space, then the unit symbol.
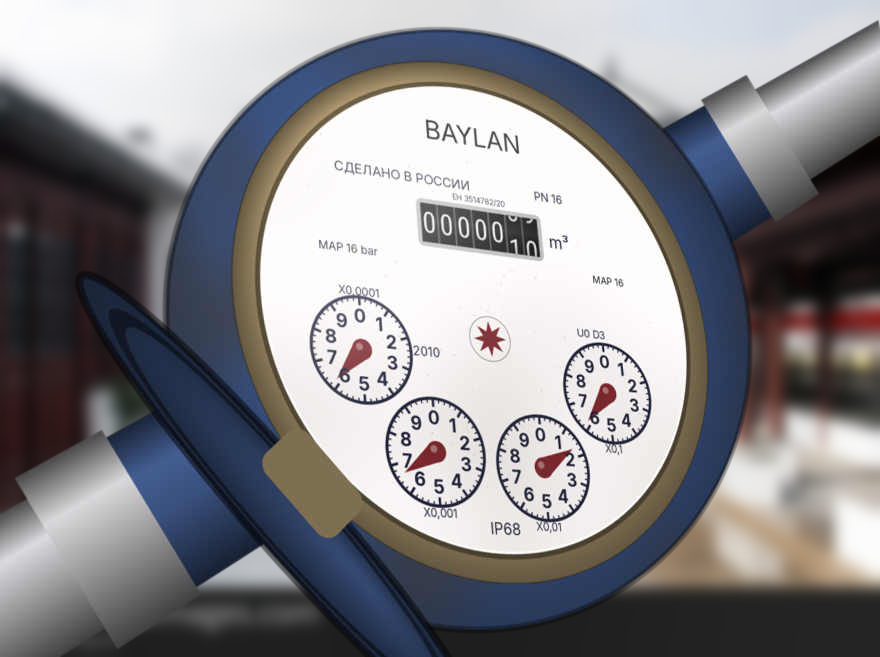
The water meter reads 9.6166 m³
